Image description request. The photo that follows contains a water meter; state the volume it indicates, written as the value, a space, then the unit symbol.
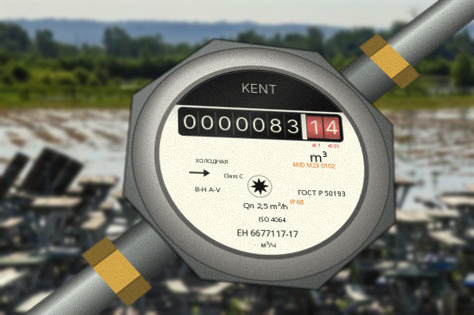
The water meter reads 83.14 m³
